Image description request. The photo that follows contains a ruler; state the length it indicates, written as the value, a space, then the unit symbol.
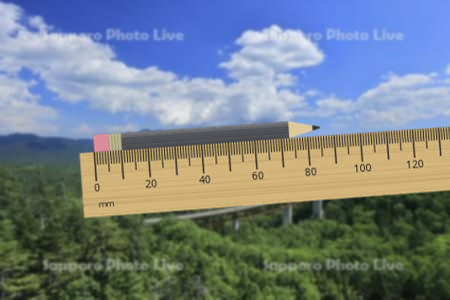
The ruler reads 85 mm
